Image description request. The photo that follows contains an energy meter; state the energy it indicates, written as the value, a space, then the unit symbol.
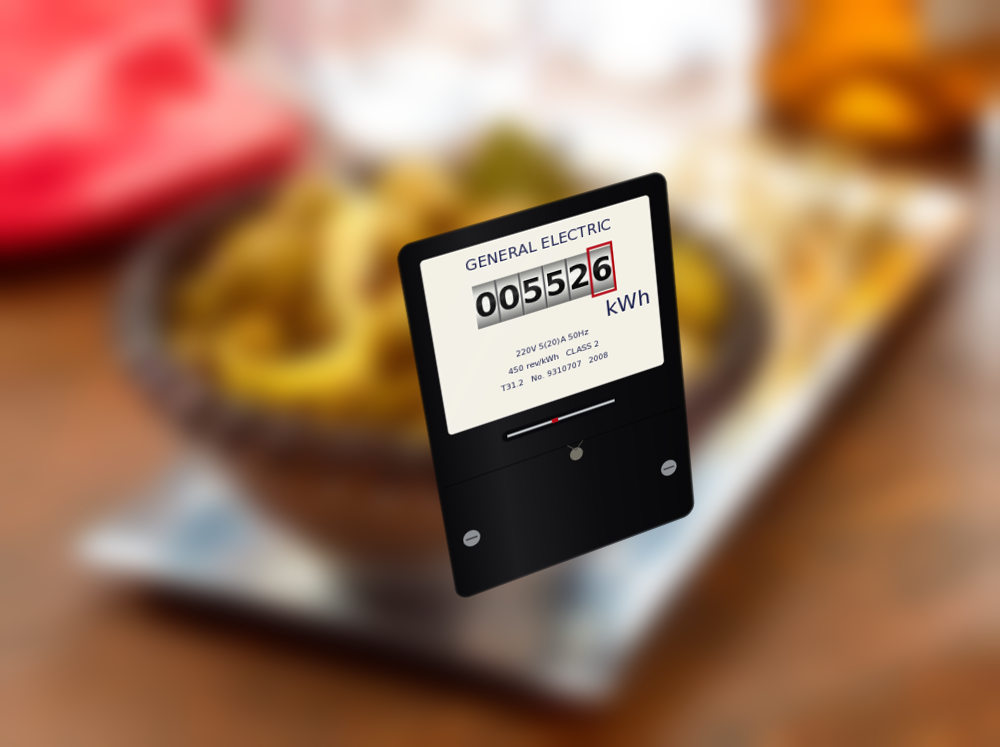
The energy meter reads 552.6 kWh
